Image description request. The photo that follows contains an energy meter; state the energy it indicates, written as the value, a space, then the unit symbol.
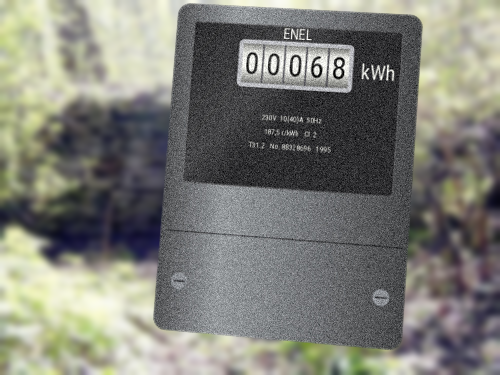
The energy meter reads 68 kWh
